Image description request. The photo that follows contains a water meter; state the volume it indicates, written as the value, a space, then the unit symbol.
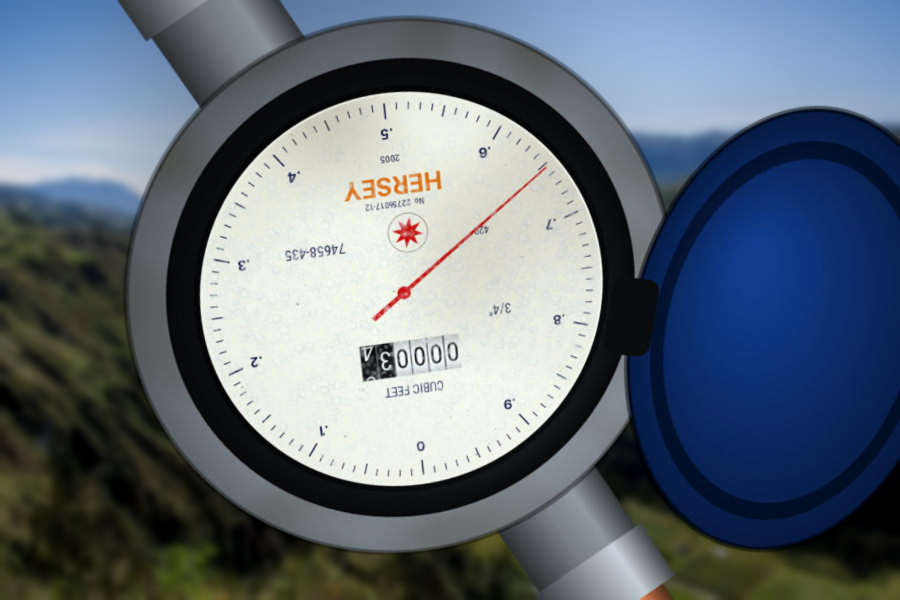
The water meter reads 33.65 ft³
